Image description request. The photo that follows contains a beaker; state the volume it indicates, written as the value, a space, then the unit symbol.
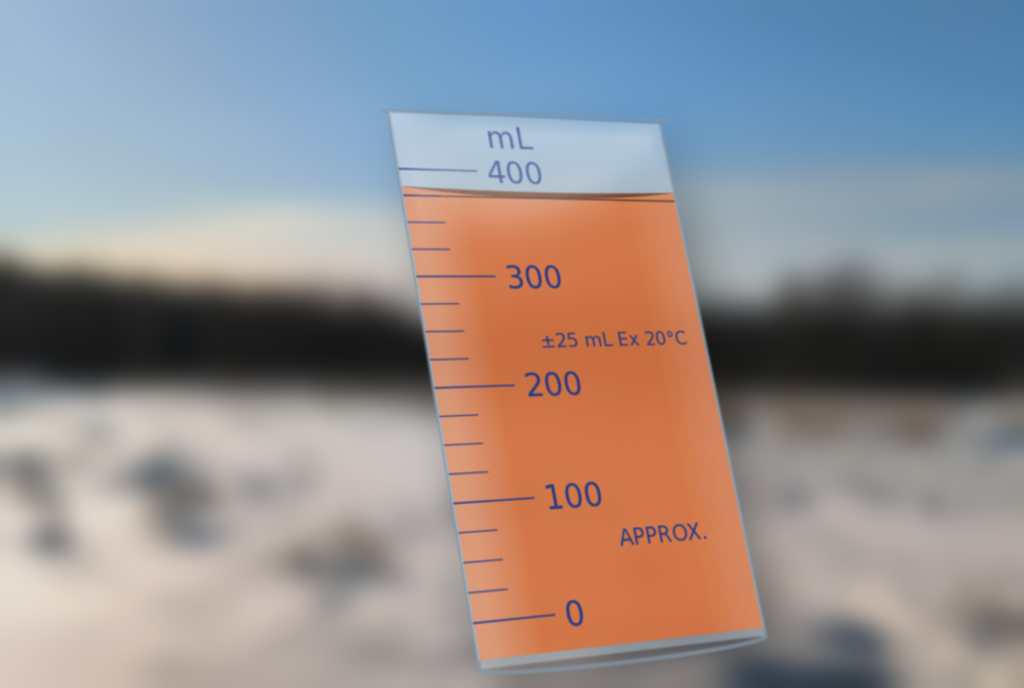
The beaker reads 375 mL
